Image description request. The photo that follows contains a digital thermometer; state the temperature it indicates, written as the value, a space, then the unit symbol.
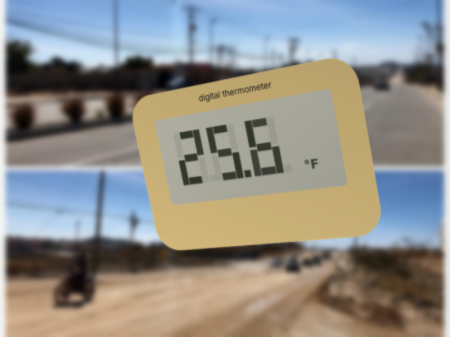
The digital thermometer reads 25.6 °F
